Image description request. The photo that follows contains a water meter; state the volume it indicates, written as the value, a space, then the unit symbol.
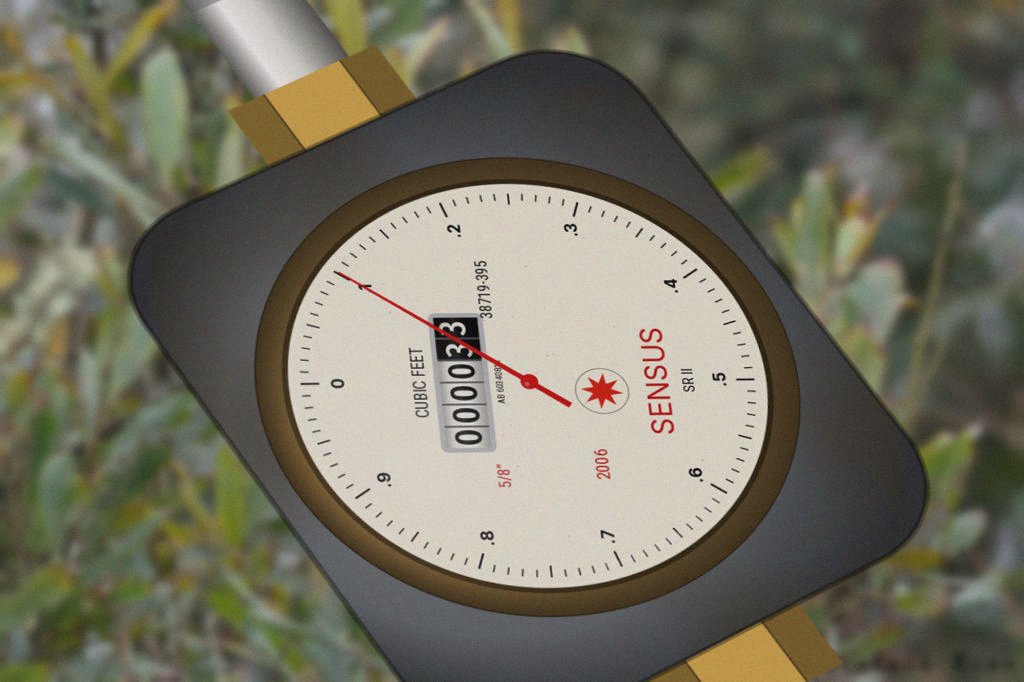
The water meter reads 33.10 ft³
